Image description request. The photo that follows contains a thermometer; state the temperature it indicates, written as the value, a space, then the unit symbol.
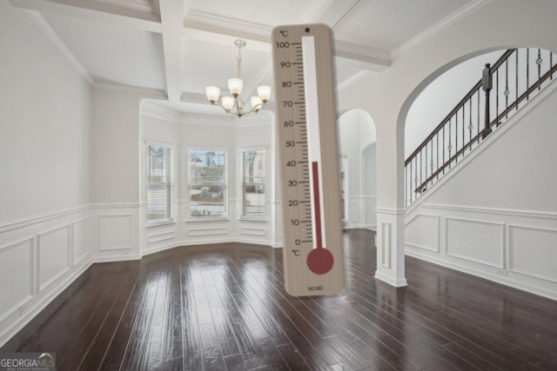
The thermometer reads 40 °C
